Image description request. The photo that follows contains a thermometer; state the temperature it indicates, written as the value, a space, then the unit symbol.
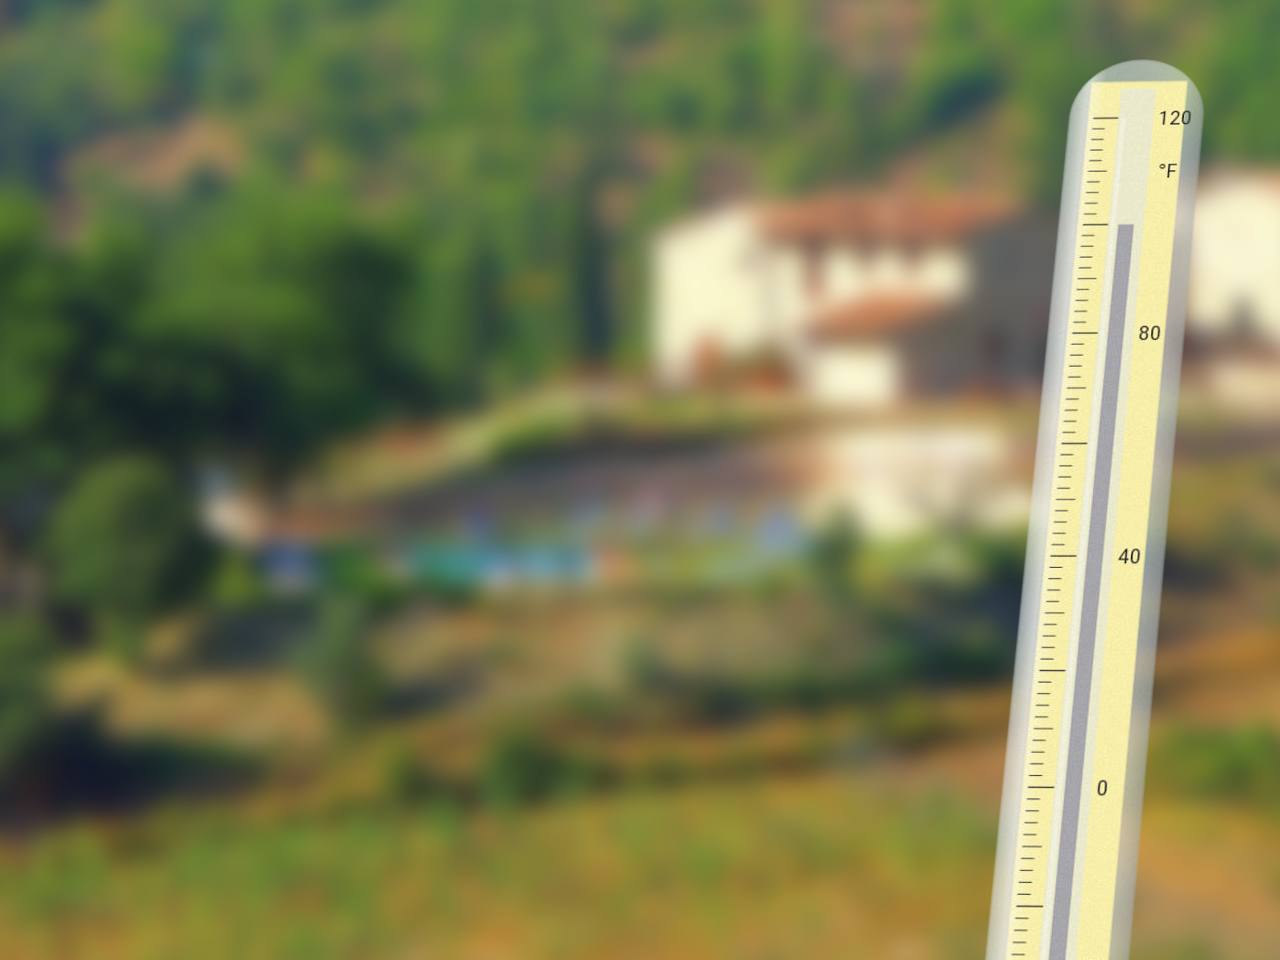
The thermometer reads 100 °F
